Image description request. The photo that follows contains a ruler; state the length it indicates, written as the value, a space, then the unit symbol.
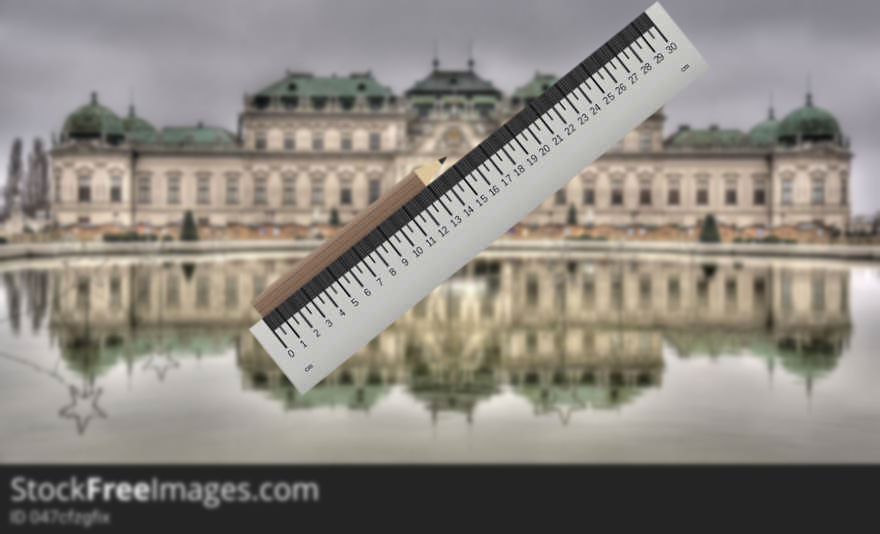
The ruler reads 15 cm
